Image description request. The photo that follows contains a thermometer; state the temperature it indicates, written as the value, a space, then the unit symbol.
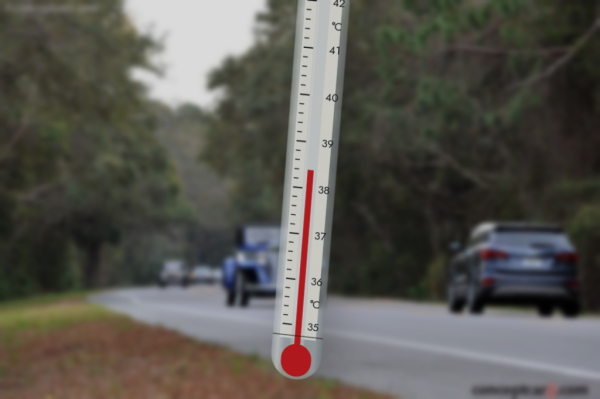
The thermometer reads 38.4 °C
